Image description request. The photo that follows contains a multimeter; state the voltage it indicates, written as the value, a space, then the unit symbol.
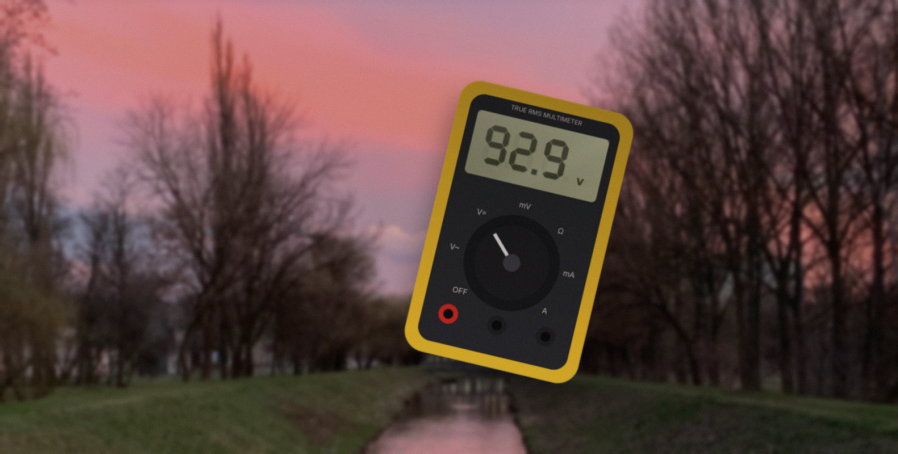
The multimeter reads 92.9 V
